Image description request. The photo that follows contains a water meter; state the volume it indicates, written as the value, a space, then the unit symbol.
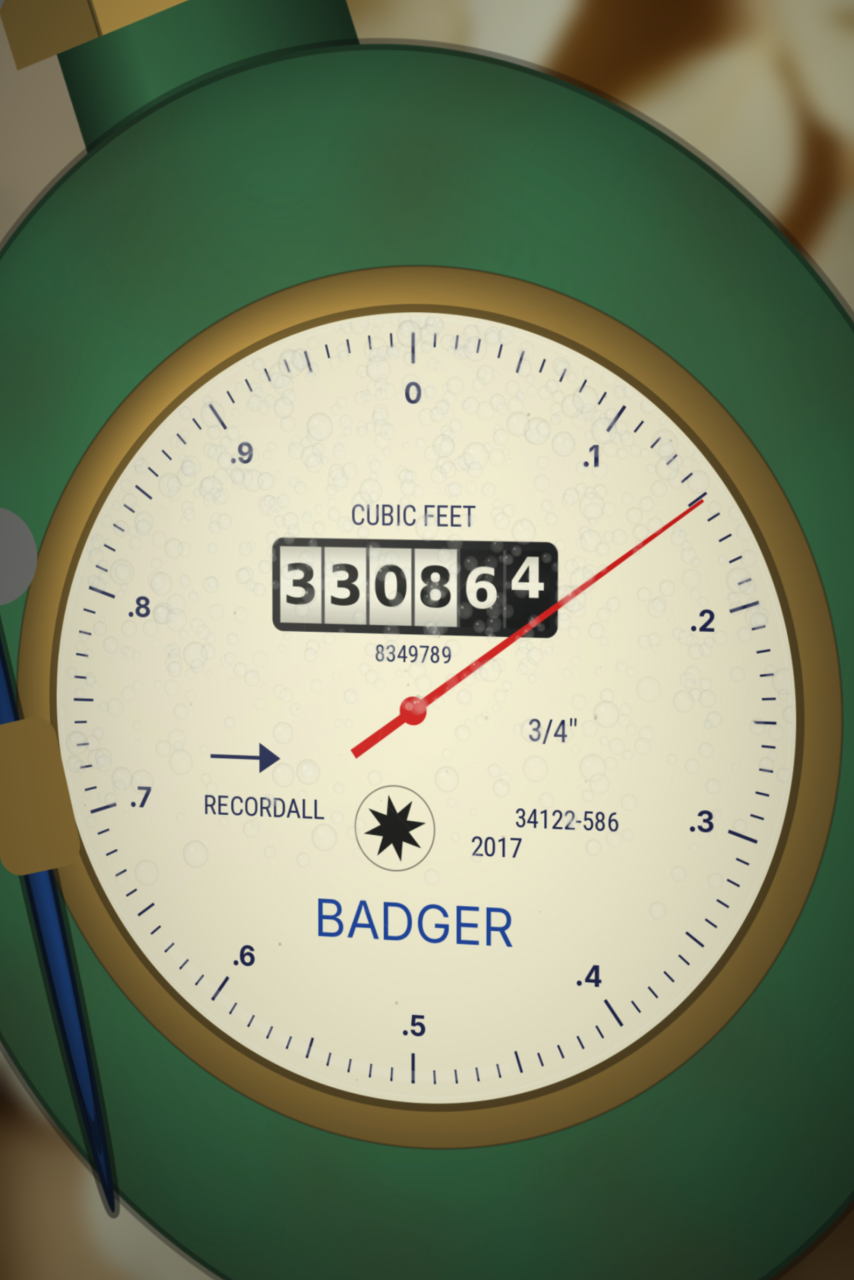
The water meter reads 330864.15 ft³
